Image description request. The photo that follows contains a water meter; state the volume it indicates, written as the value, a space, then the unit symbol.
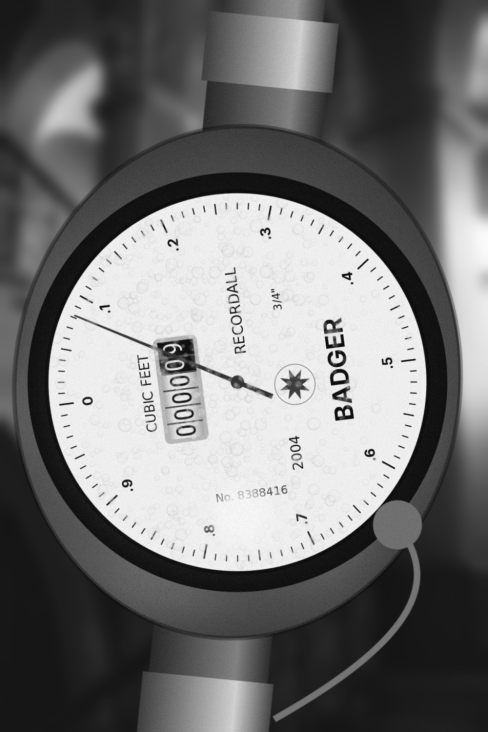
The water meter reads 9.08 ft³
